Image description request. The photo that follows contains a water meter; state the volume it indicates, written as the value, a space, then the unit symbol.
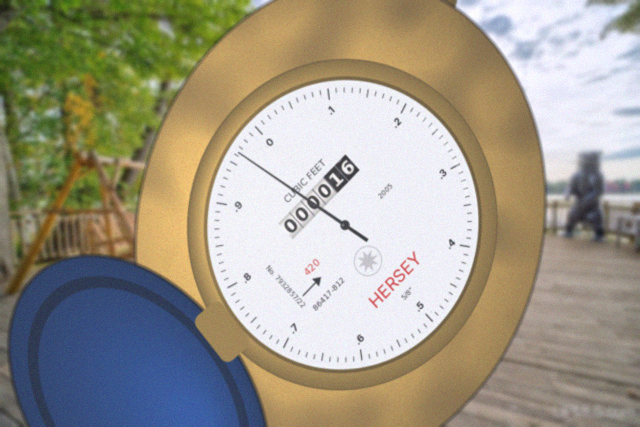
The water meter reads 15.96 ft³
